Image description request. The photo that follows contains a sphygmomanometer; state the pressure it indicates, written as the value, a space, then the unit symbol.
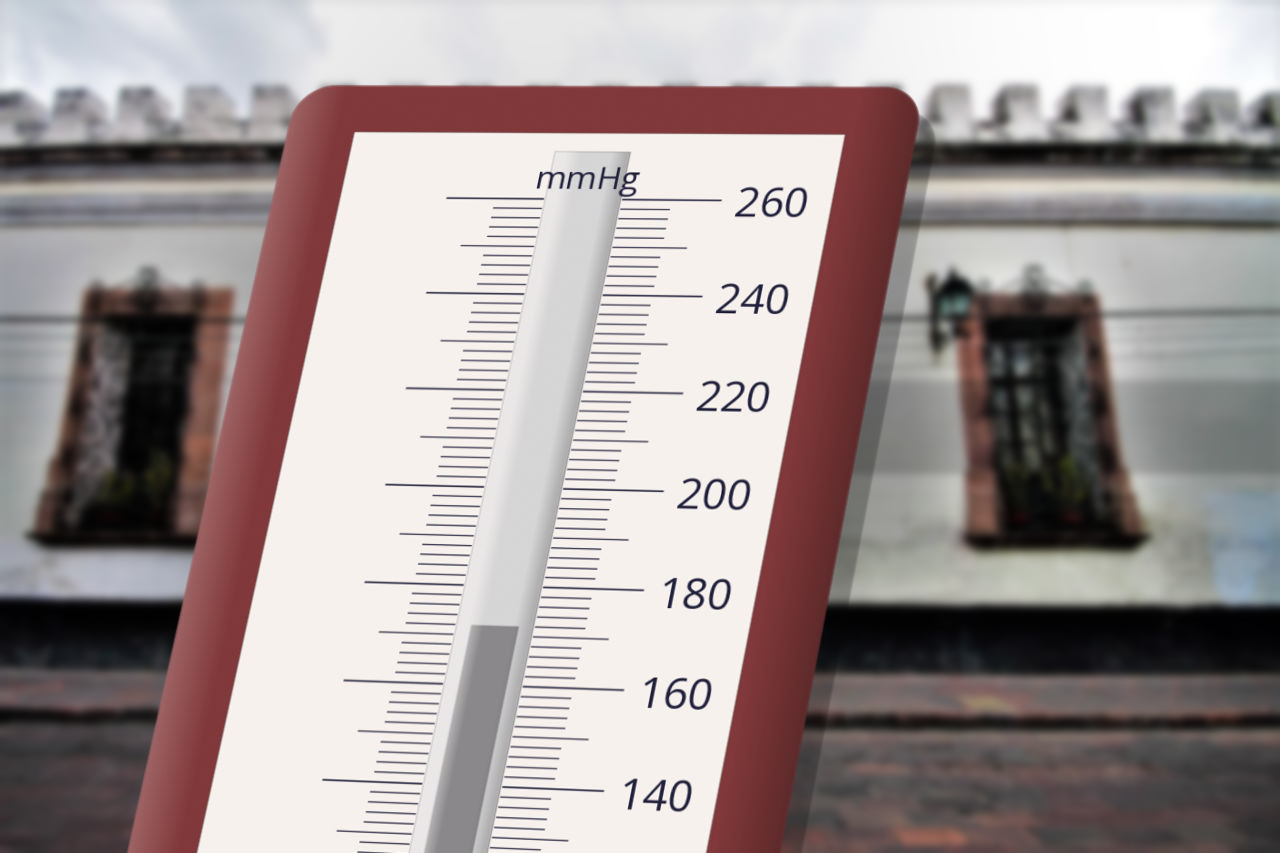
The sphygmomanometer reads 172 mmHg
